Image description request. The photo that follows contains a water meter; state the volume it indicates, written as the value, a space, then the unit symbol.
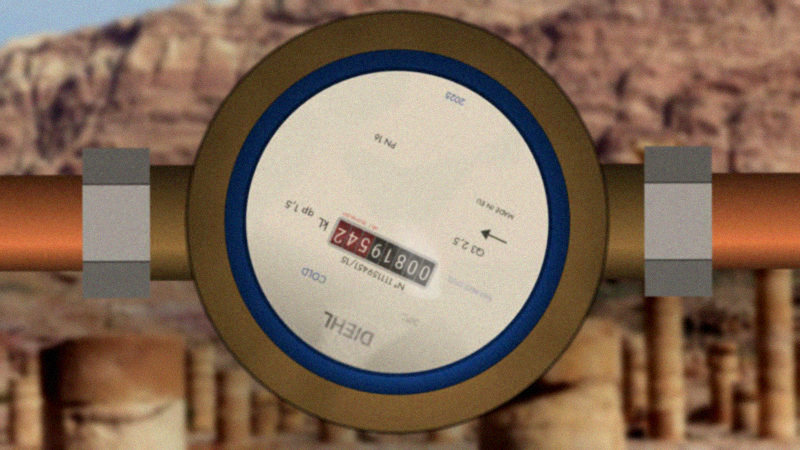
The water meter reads 819.542 kL
